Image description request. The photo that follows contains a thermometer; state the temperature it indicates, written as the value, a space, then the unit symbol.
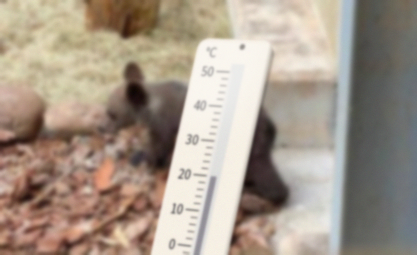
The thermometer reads 20 °C
